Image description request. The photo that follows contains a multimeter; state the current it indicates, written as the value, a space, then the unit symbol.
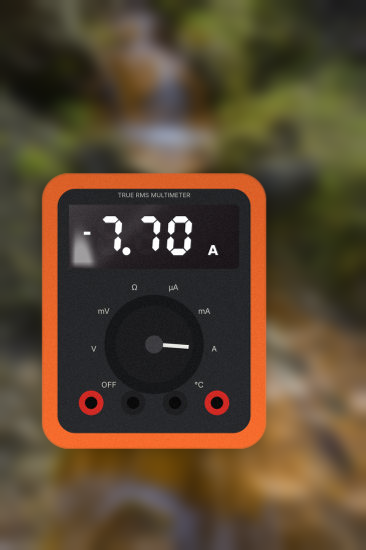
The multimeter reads -7.70 A
